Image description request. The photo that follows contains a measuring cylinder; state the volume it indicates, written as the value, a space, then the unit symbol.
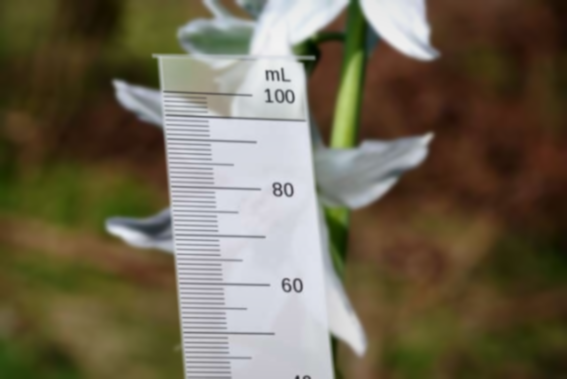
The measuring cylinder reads 95 mL
